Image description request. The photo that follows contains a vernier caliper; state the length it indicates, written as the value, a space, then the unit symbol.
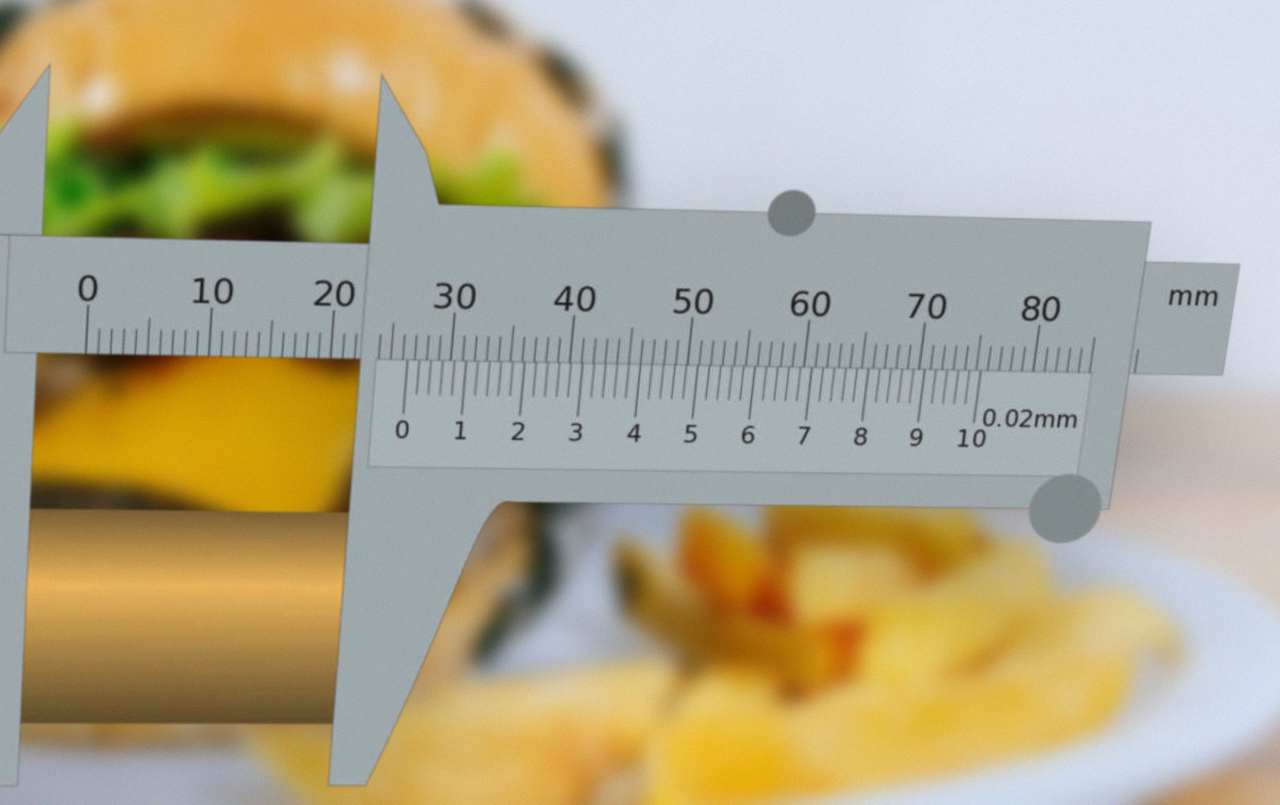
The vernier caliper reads 26.4 mm
